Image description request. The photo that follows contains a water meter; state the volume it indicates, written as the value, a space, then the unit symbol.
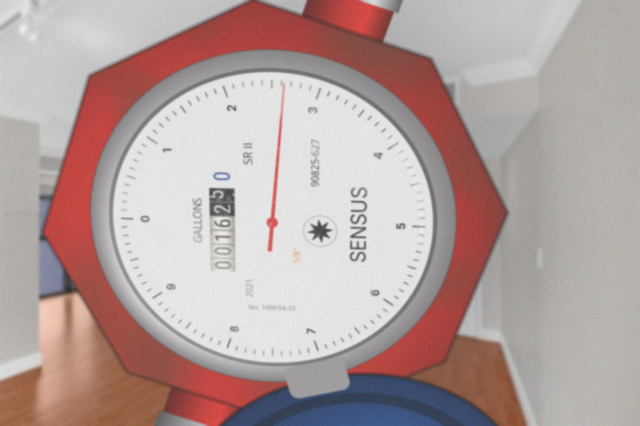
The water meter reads 16252.6 gal
